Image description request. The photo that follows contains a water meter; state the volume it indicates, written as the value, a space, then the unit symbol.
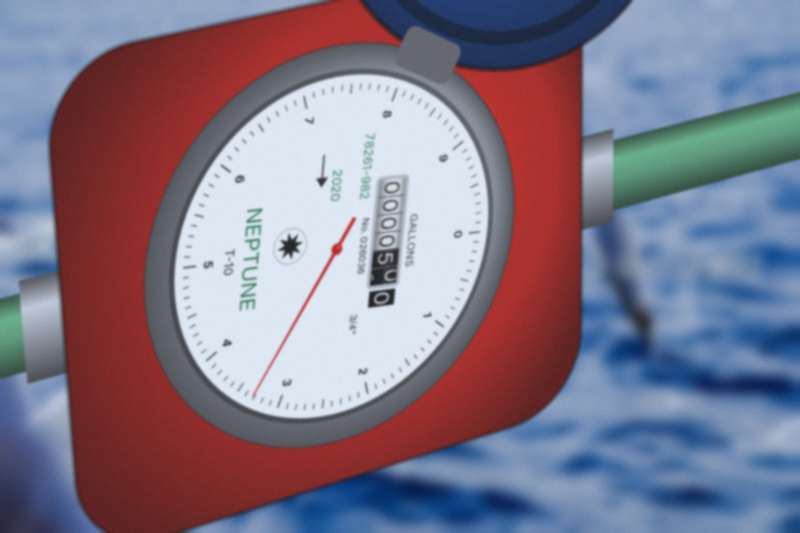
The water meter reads 503.3 gal
